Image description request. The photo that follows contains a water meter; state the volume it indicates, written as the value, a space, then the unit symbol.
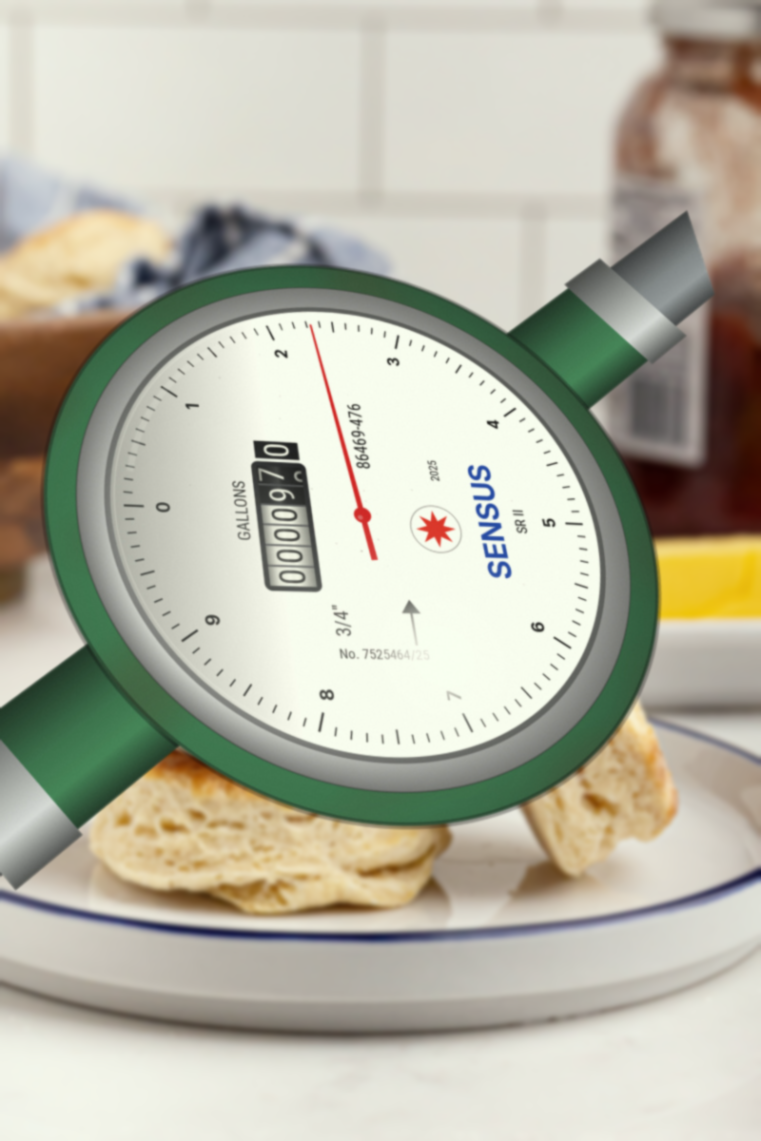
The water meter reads 972.3 gal
